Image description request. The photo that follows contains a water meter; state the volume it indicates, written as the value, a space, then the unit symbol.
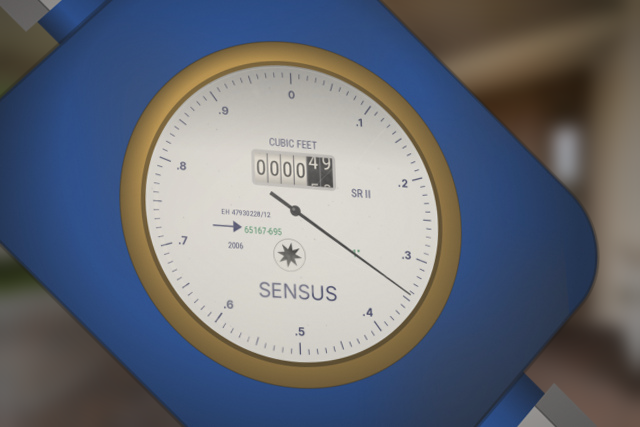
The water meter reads 49.34 ft³
